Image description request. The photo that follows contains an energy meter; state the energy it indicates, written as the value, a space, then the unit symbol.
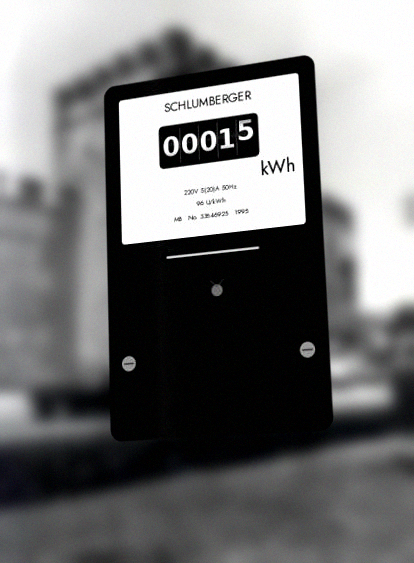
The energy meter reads 15 kWh
